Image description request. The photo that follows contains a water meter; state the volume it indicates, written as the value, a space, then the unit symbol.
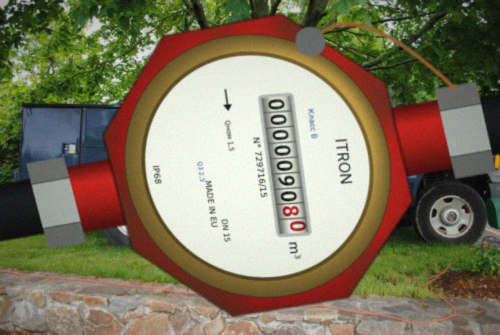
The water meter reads 90.80 m³
